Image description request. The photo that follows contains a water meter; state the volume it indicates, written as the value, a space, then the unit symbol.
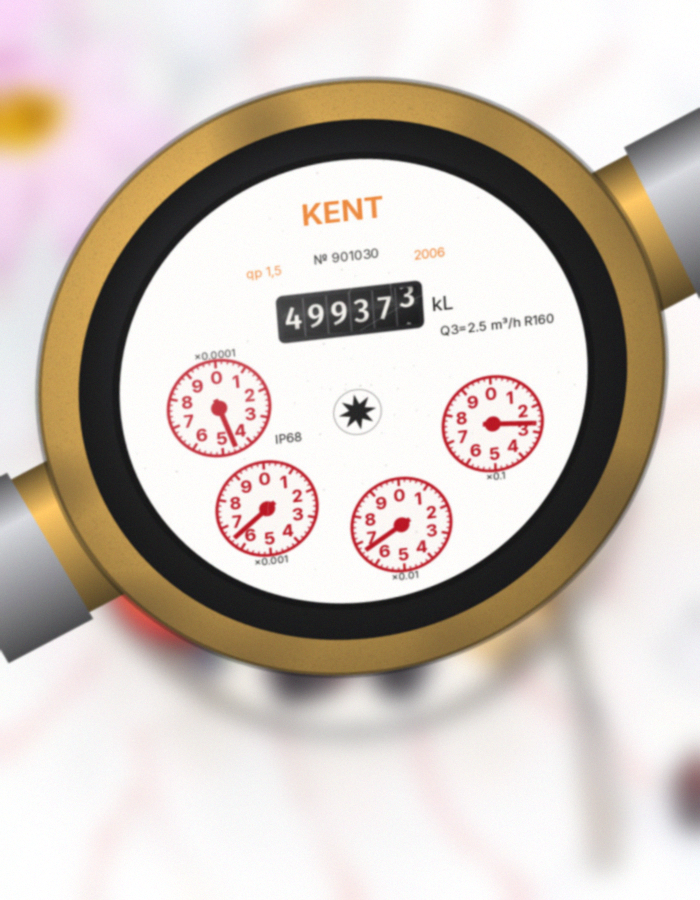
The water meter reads 499373.2664 kL
